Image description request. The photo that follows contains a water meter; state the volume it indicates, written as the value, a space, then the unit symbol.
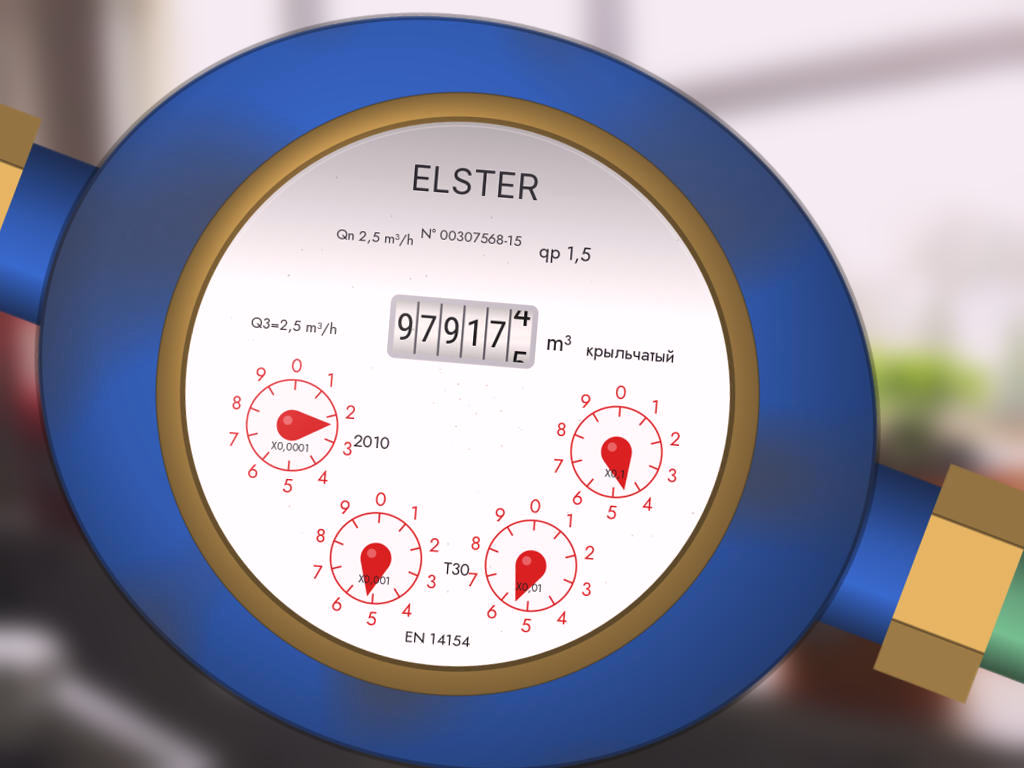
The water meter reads 979174.4552 m³
